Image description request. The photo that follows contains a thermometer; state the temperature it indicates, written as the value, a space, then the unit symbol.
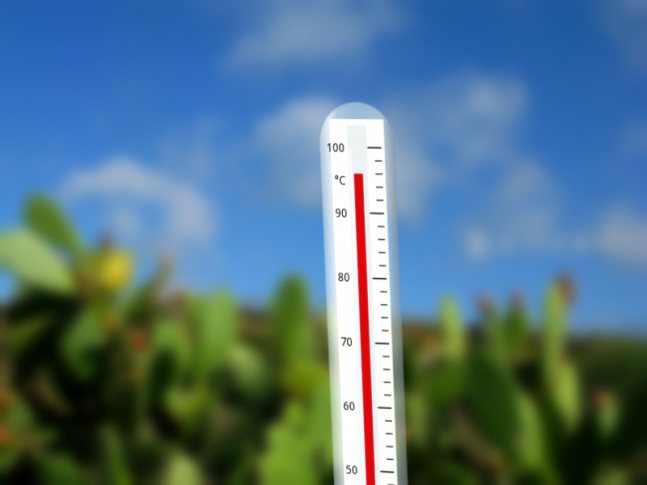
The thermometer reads 96 °C
